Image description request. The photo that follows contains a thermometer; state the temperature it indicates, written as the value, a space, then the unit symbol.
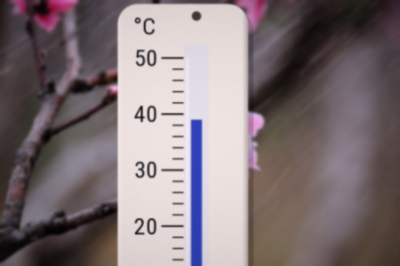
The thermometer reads 39 °C
